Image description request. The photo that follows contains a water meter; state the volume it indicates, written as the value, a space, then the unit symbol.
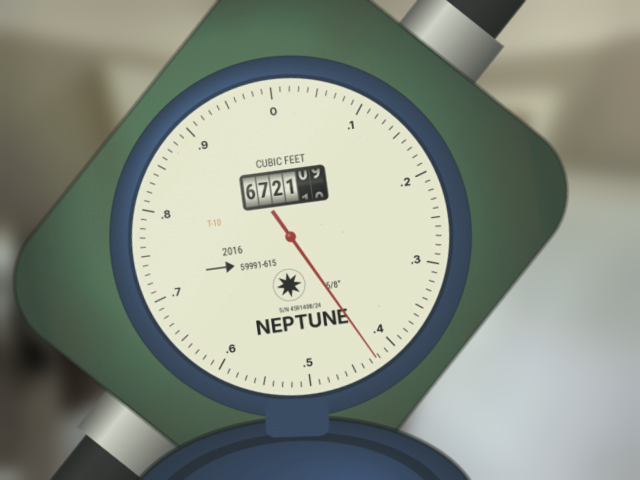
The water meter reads 672109.42 ft³
